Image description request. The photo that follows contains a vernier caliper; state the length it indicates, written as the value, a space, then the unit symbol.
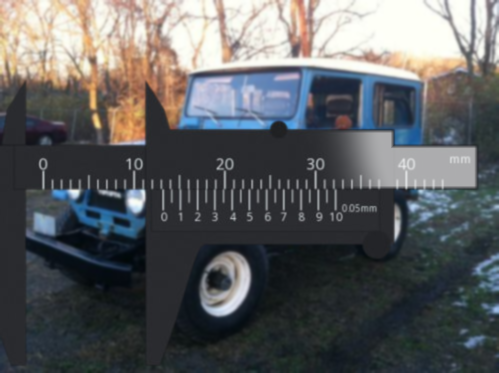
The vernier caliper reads 13.2 mm
